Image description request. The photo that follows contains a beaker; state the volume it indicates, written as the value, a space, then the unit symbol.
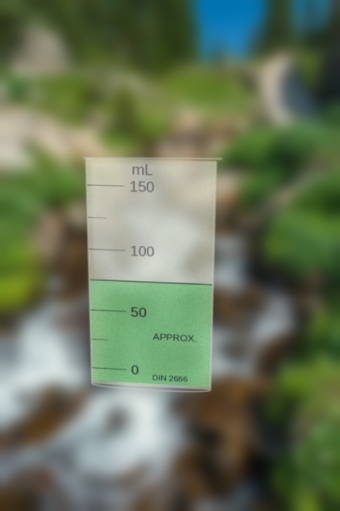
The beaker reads 75 mL
